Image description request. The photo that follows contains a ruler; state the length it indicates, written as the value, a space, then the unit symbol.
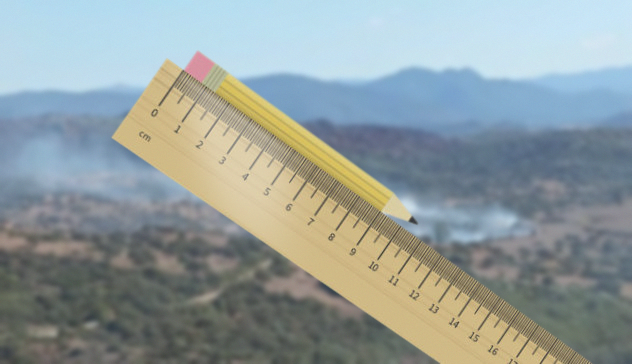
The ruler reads 10.5 cm
